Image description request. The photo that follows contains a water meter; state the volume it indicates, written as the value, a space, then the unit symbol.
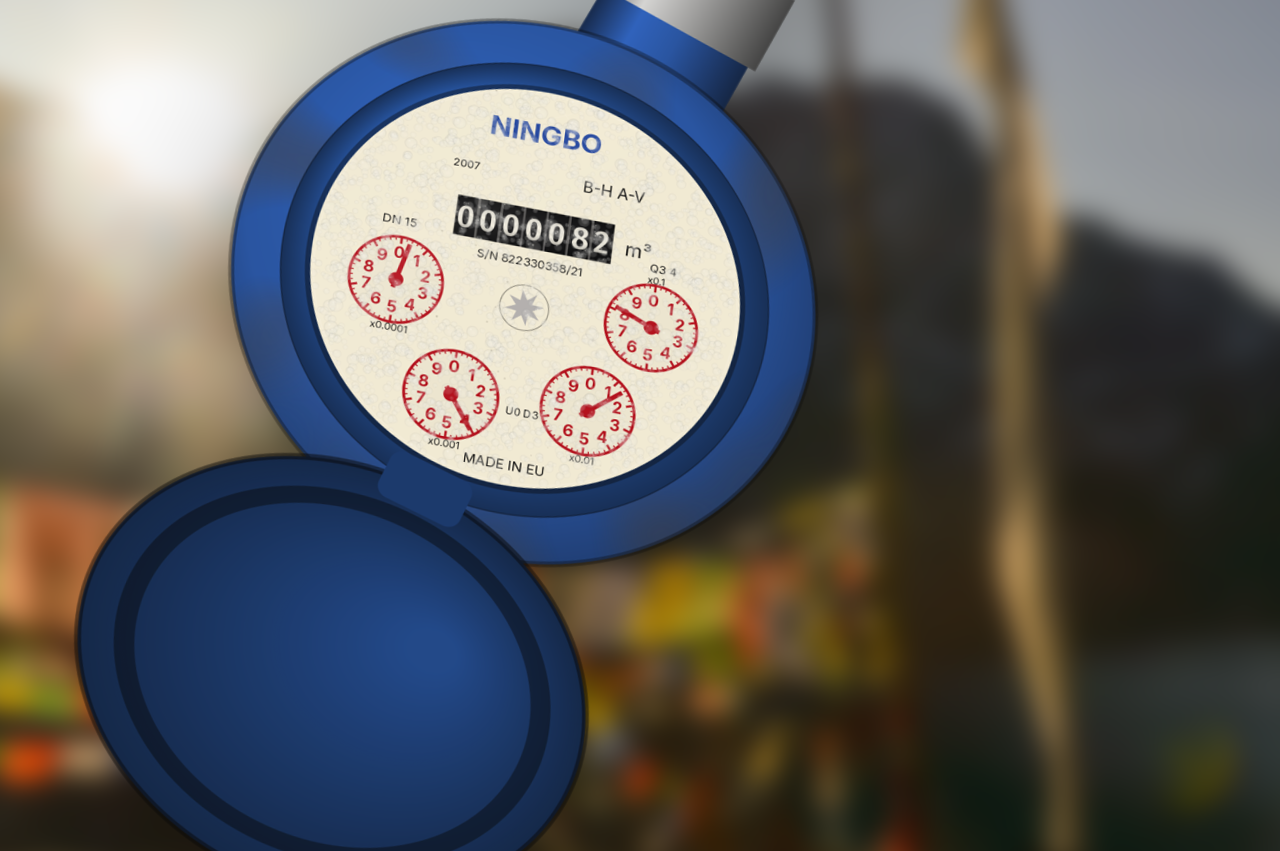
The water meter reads 82.8140 m³
